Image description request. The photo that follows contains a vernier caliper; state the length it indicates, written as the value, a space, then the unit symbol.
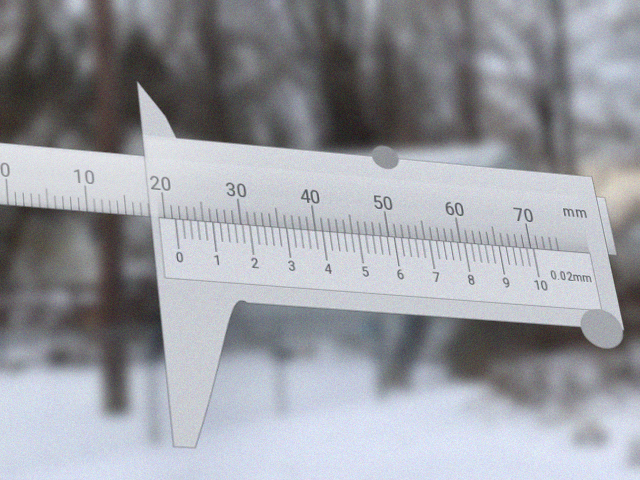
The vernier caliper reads 21.4 mm
